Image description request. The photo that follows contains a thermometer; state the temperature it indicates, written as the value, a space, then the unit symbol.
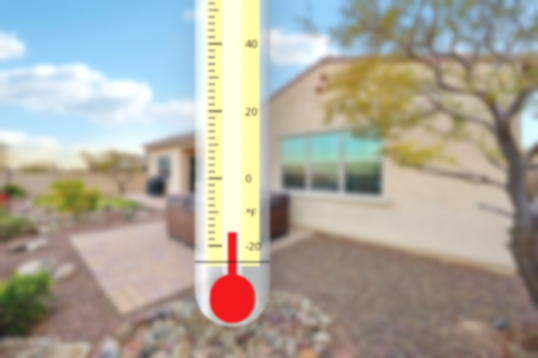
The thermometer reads -16 °F
